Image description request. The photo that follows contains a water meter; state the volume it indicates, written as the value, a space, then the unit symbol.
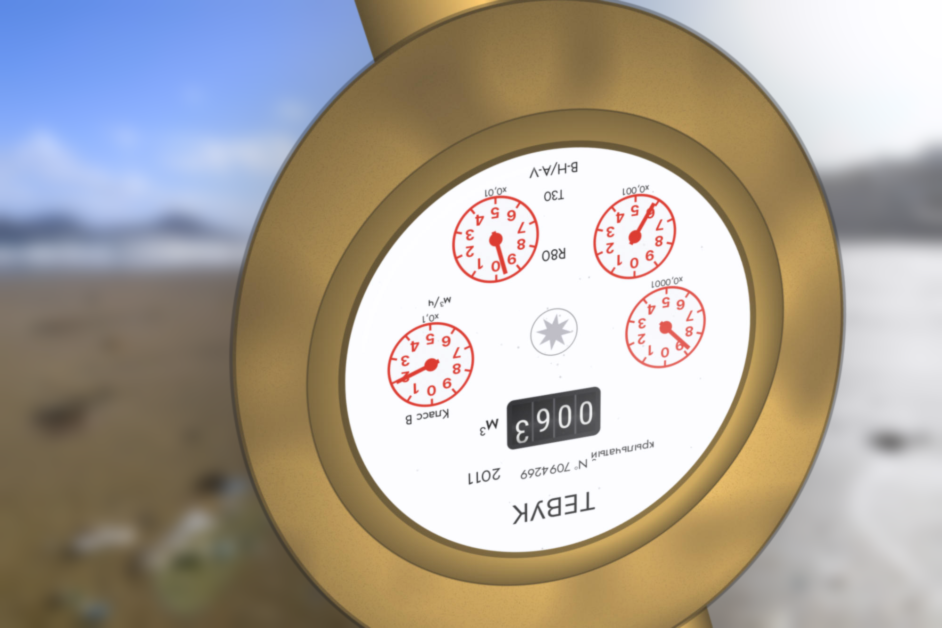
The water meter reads 63.1958 m³
